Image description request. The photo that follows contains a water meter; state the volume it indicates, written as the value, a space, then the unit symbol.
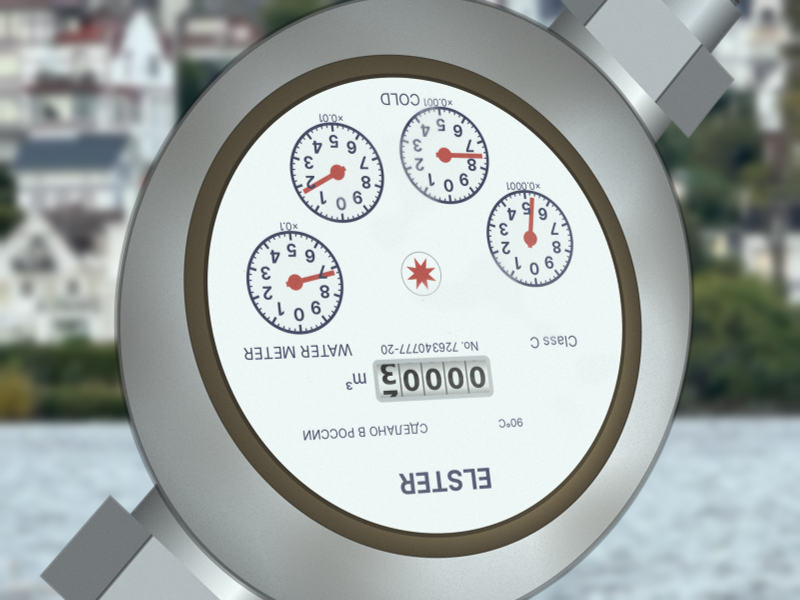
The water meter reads 2.7175 m³
